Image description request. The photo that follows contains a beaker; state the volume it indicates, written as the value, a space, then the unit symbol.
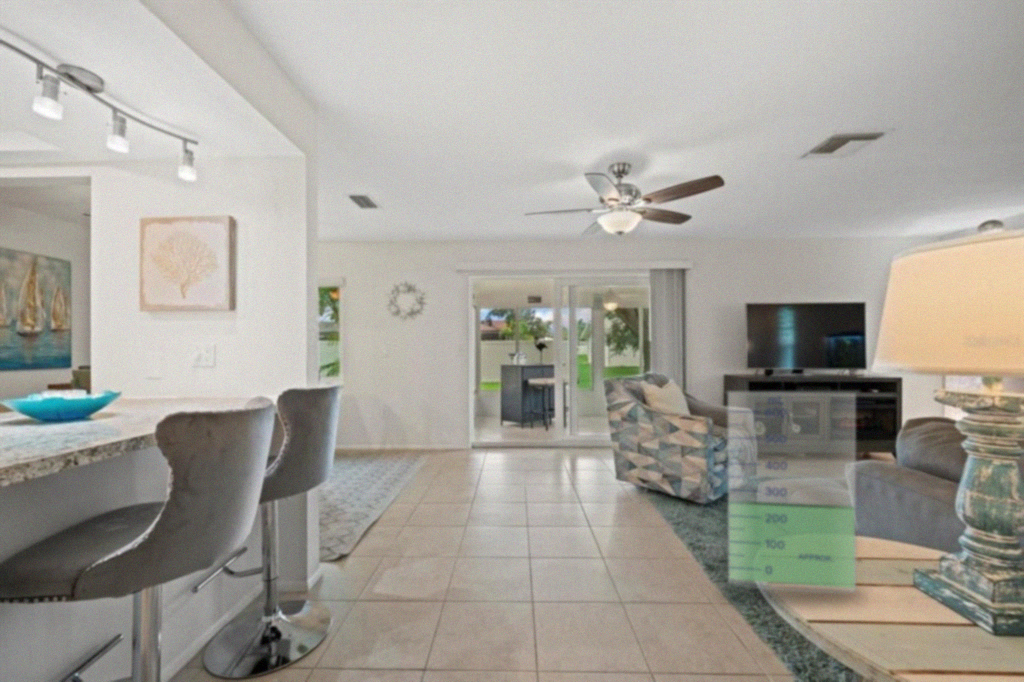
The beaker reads 250 mL
